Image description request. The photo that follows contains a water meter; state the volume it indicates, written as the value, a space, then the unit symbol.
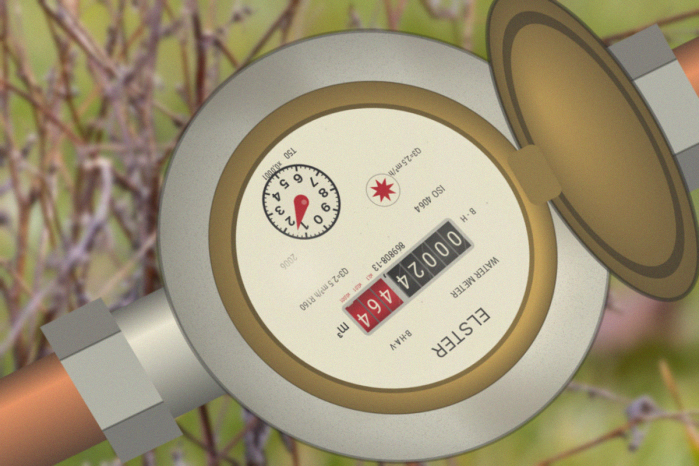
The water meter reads 24.4641 m³
